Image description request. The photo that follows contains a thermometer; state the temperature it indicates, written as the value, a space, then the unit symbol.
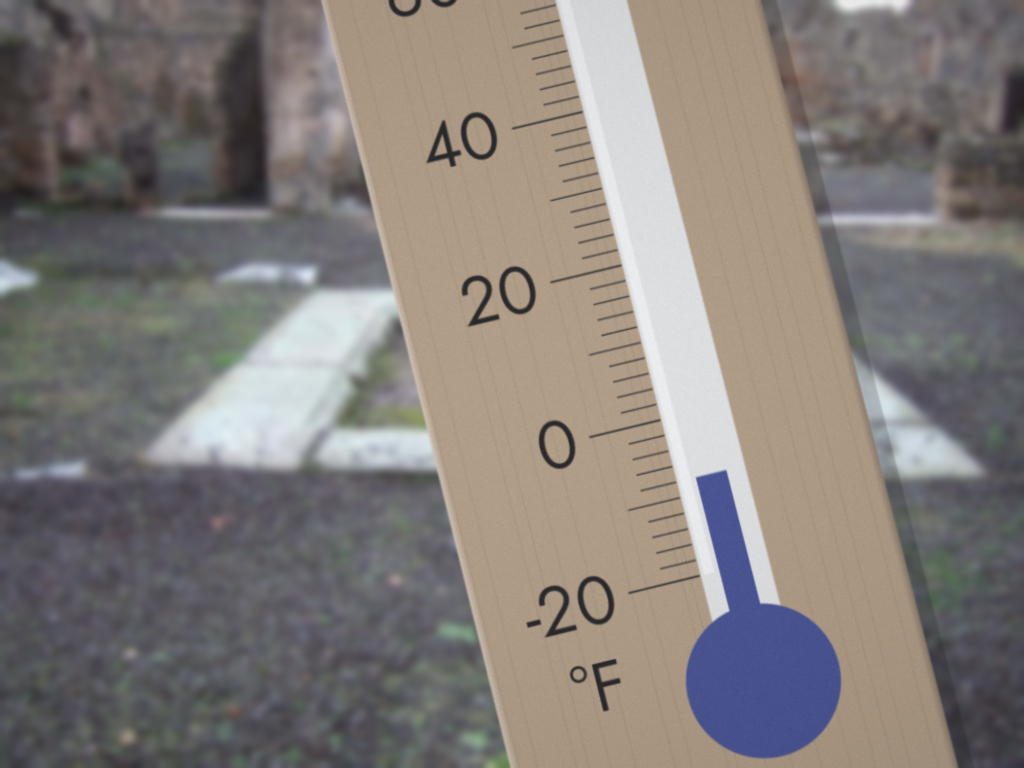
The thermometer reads -8 °F
